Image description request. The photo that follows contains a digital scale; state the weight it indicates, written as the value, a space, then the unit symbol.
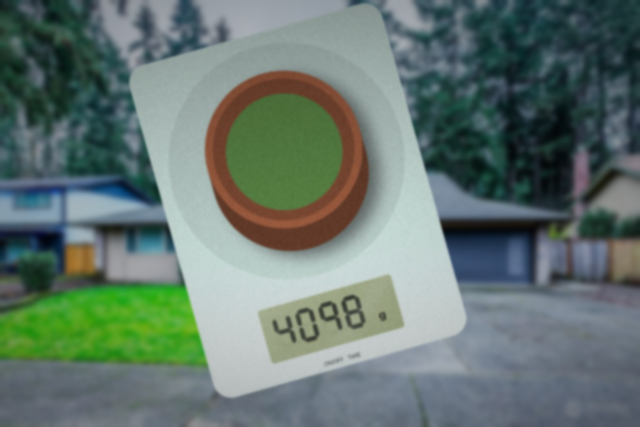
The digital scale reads 4098 g
